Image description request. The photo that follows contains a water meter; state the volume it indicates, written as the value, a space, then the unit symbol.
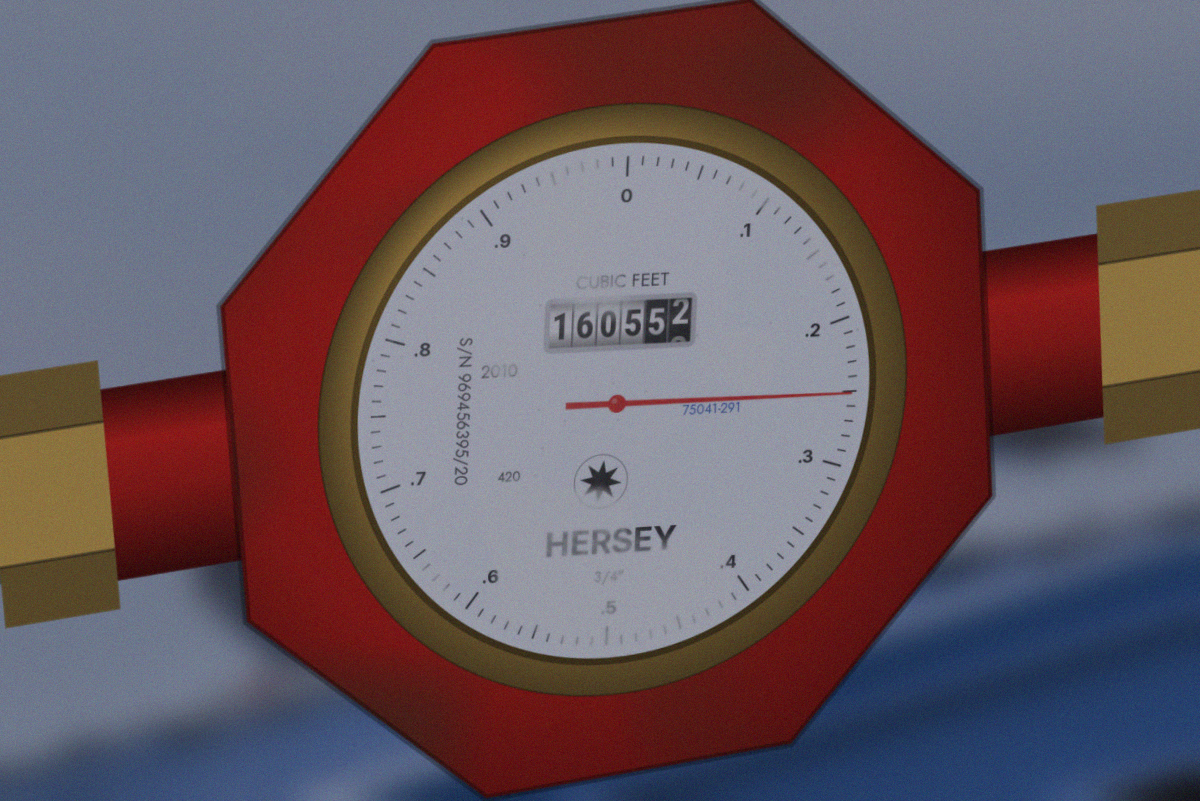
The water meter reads 160552.25 ft³
